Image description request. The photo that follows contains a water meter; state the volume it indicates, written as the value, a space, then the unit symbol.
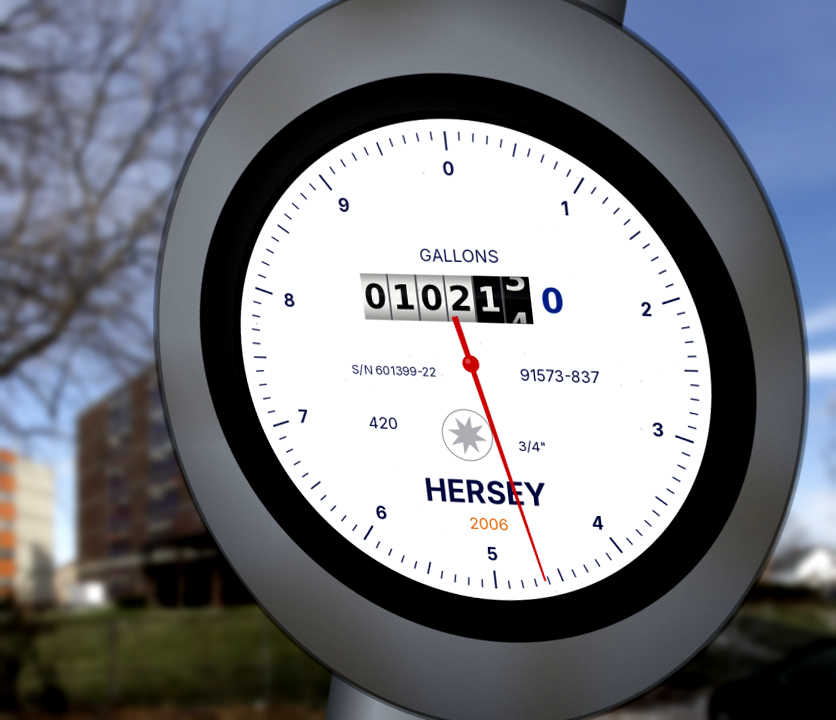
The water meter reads 102134.6 gal
